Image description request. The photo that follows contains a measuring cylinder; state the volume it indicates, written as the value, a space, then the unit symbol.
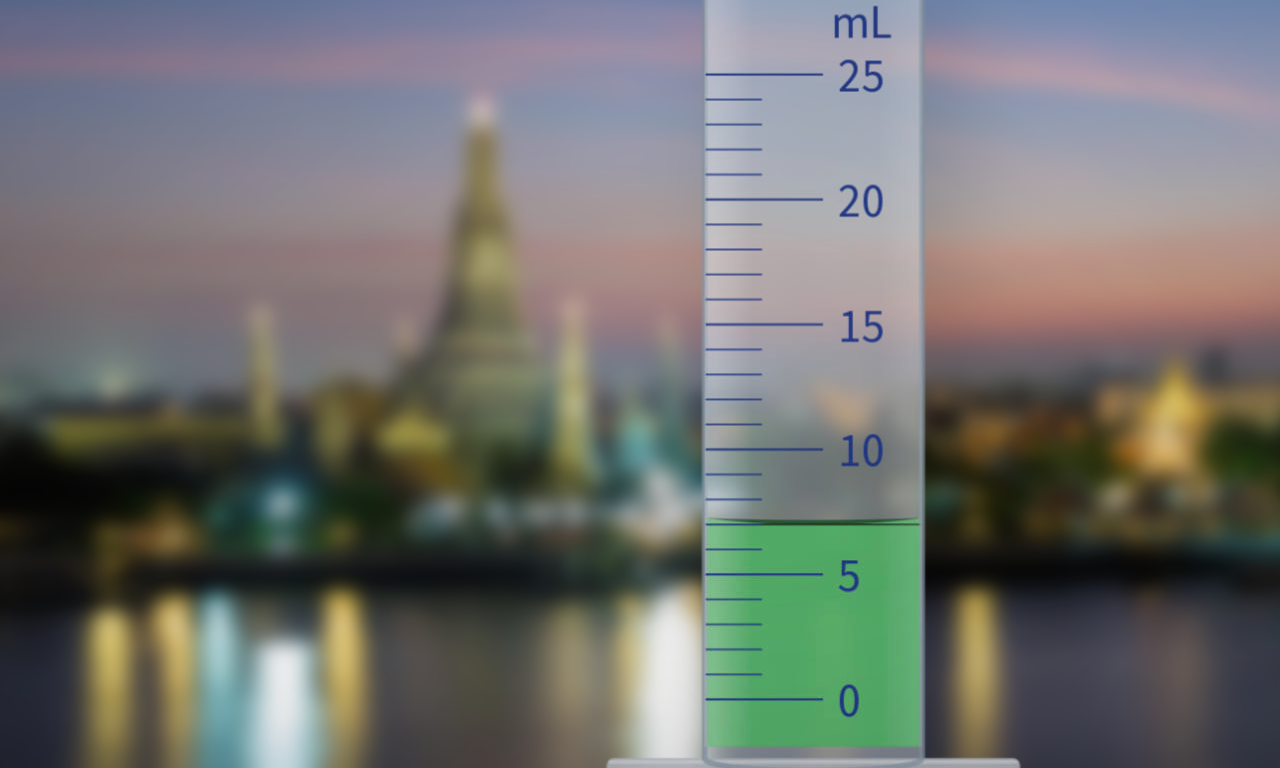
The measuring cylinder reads 7 mL
